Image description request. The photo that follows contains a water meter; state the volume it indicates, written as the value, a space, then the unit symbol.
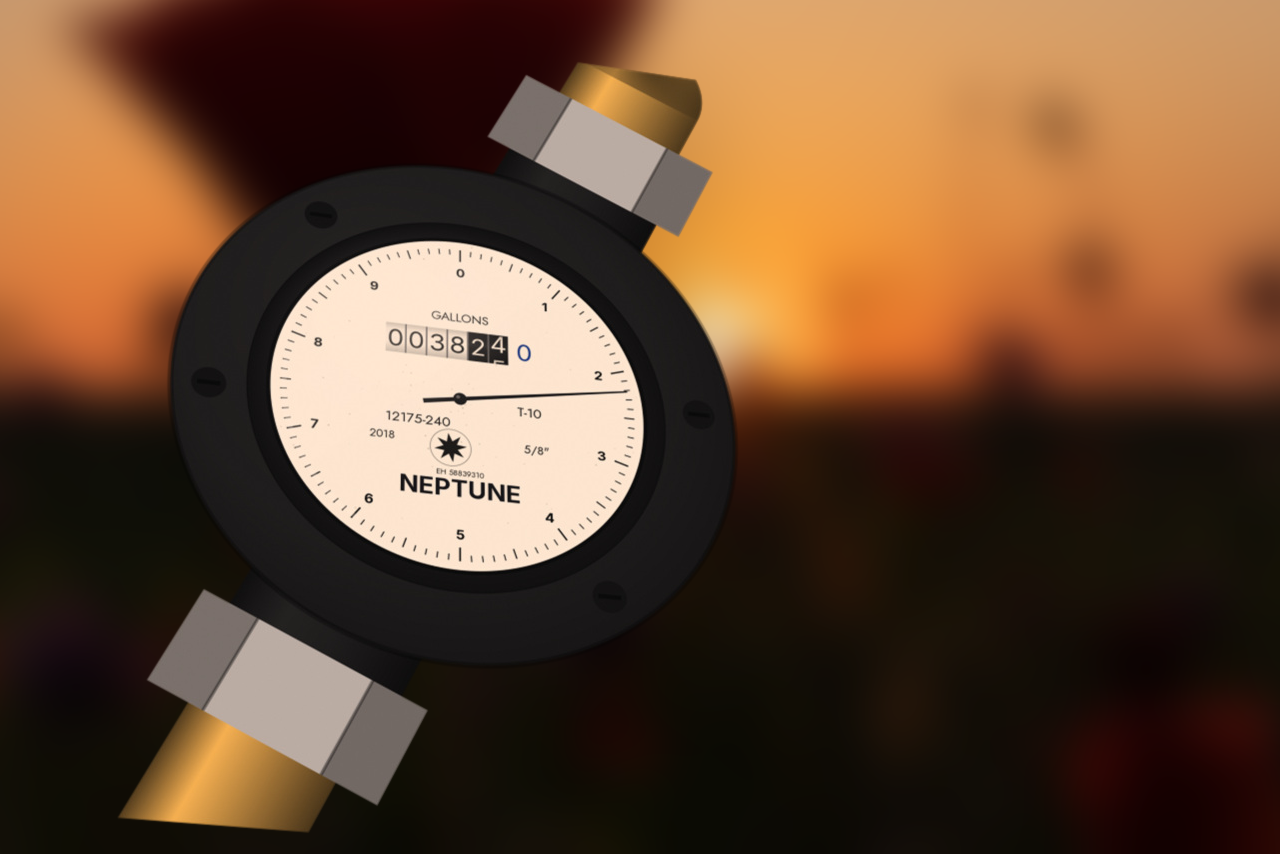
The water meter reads 38242.2 gal
